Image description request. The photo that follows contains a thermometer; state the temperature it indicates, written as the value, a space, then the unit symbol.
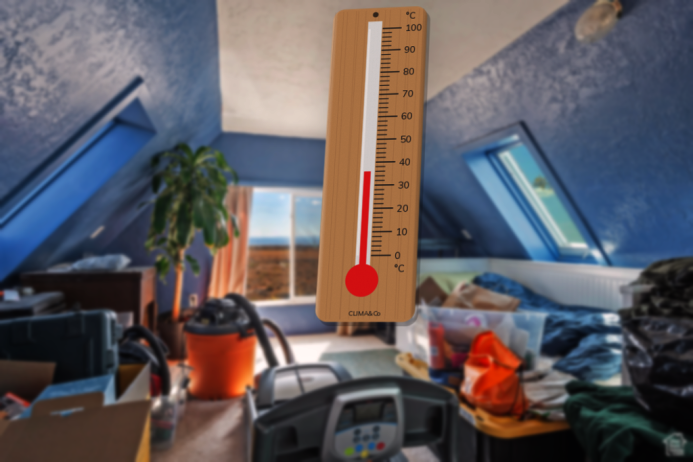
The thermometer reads 36 °C
